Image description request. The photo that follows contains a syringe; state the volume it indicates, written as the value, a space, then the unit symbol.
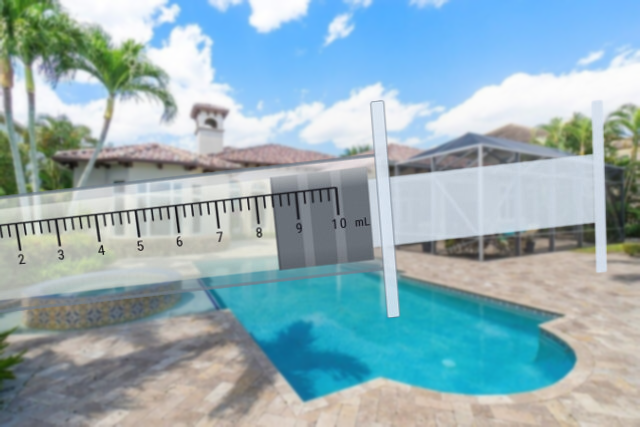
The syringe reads 8.4 mL
